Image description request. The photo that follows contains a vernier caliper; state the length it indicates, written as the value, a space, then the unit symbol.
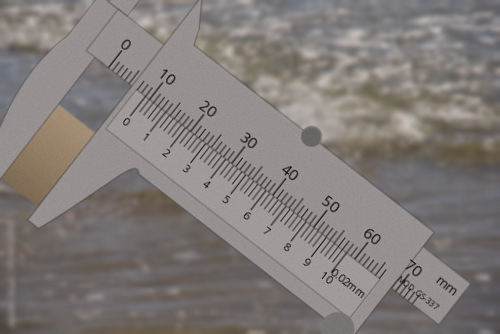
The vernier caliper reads 9.0 mm
